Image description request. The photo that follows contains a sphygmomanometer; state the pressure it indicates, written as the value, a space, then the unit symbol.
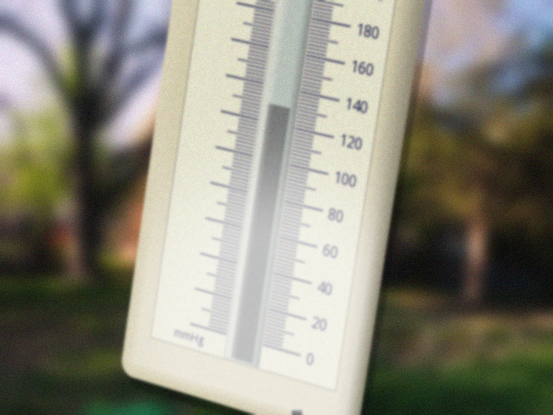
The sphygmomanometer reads 130 mmHg
